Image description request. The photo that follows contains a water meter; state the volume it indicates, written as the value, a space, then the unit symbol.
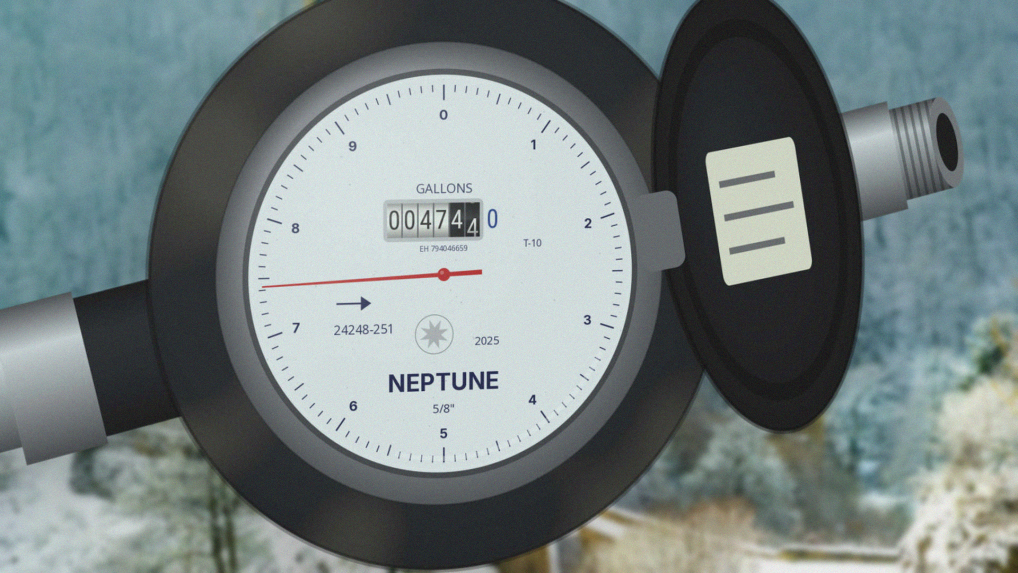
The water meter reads 47437.4 gal
